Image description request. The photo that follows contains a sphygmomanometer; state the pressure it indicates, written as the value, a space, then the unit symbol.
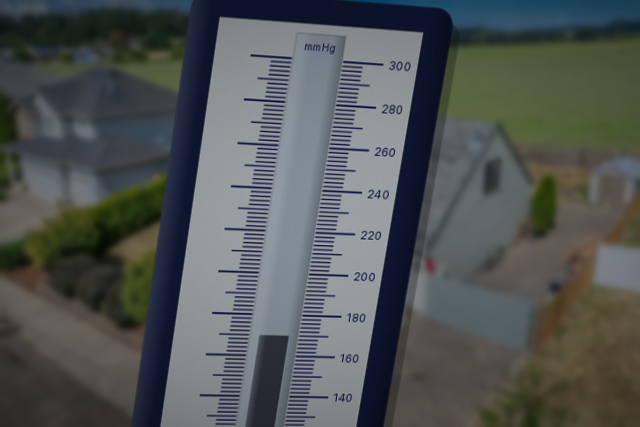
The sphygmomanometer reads 170 mmHg
